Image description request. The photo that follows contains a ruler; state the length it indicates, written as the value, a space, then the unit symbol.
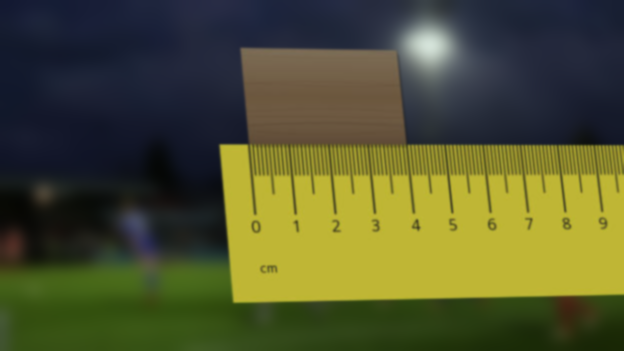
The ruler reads 4 cm
